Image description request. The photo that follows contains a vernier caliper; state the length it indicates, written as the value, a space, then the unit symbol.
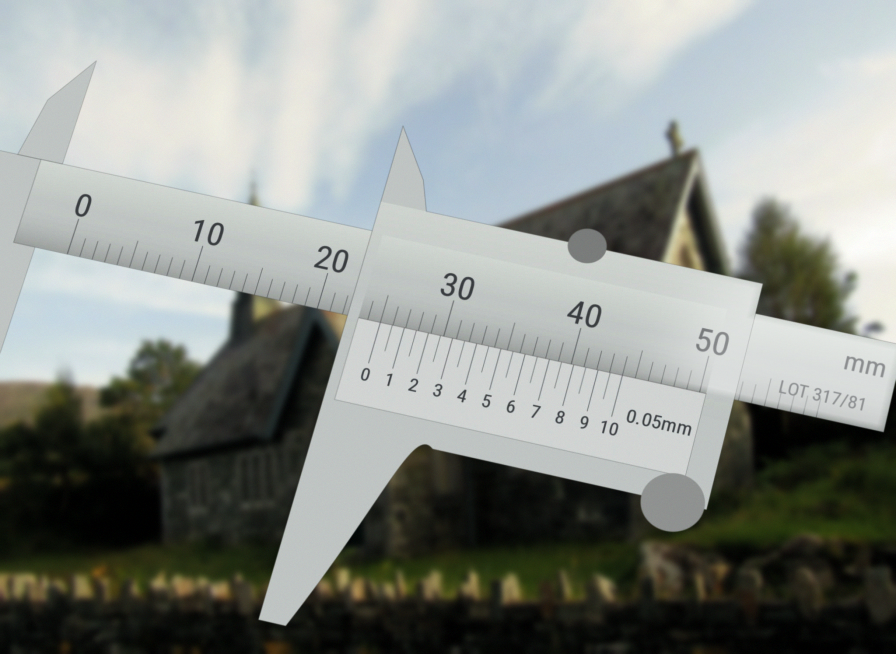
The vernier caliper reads 25.0 mm
